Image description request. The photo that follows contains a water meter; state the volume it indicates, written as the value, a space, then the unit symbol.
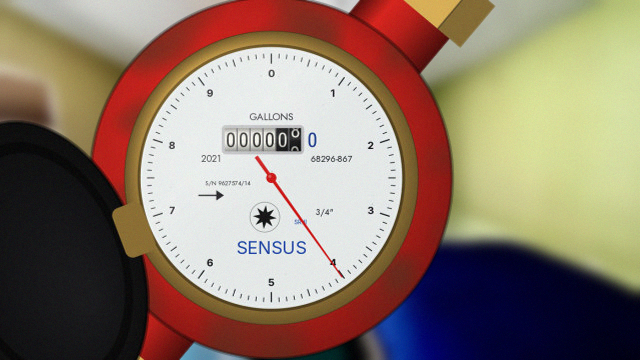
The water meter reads 84.0 gal
